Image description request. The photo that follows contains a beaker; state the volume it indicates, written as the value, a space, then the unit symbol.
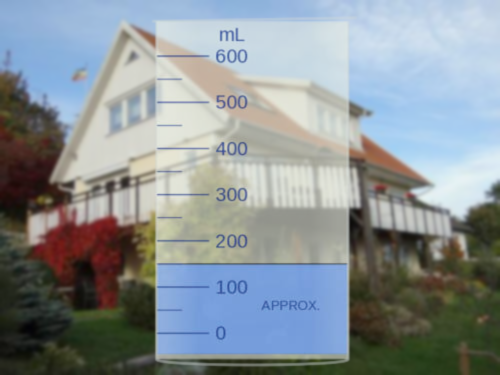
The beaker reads 150 mL
